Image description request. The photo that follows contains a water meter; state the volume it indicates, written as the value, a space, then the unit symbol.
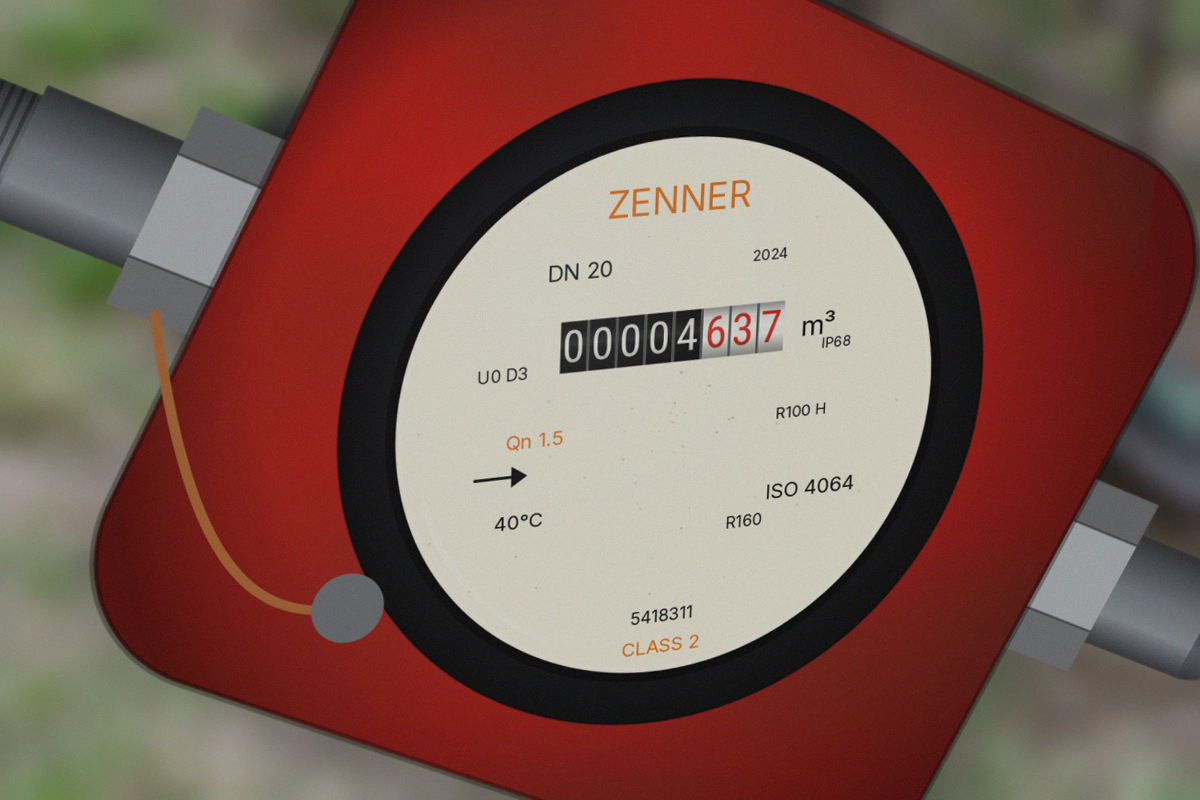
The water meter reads 4.637 m³
